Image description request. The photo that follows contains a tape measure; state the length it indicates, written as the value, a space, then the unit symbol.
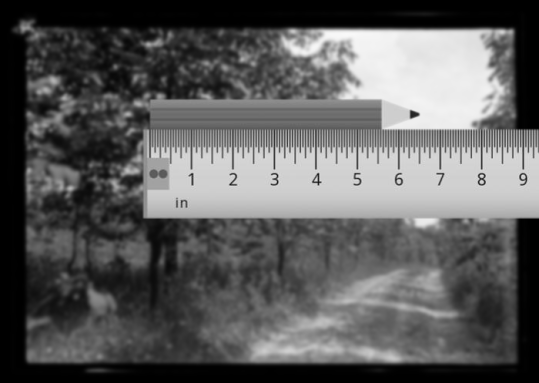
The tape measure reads 6.5 in
